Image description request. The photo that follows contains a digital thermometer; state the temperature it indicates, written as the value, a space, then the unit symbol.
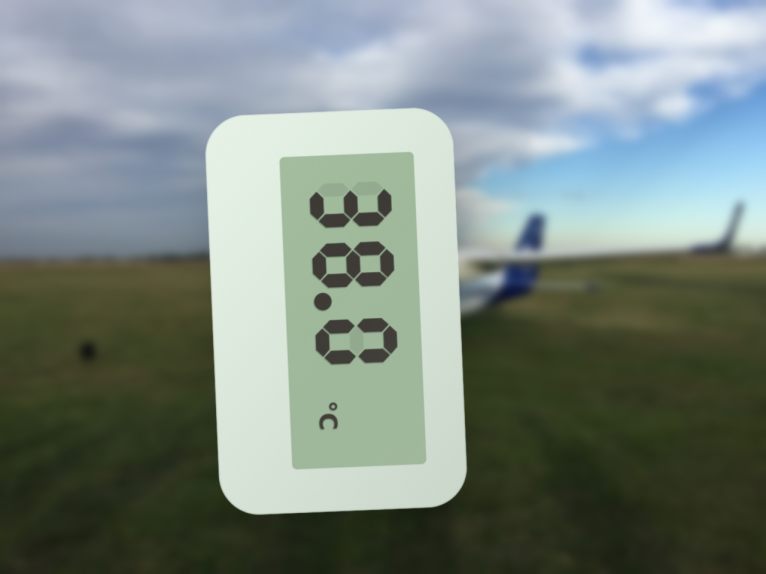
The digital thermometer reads 38.0 °C
